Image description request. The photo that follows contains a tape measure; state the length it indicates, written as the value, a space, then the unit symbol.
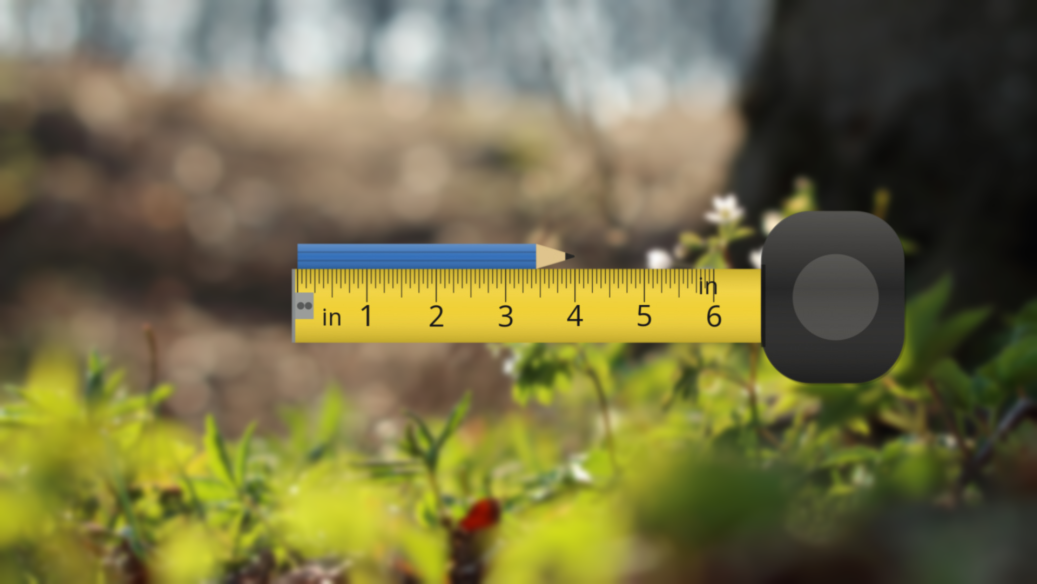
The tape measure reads 4 in
